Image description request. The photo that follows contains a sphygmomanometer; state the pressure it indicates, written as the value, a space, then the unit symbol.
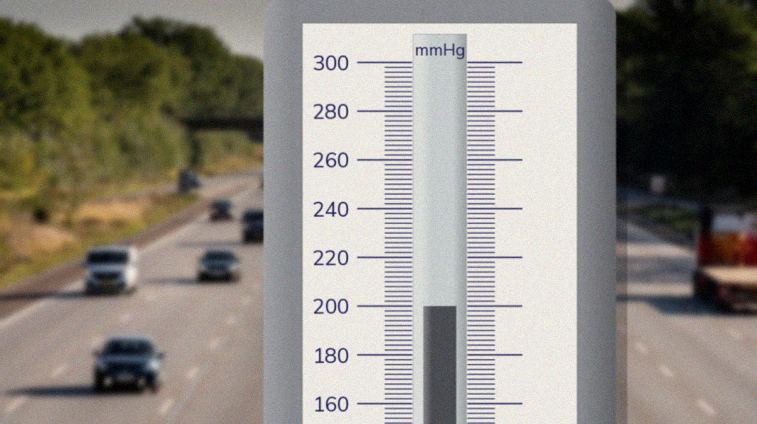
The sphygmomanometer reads 200 mmHg
